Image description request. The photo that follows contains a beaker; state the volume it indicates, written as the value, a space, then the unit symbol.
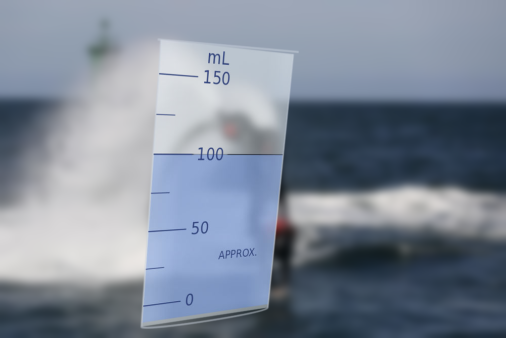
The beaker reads 100 mL
